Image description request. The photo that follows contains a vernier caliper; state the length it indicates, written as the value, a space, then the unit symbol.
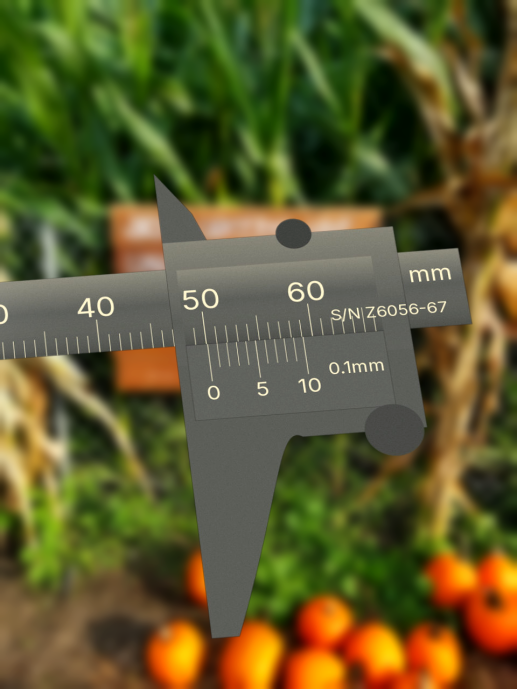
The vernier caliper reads 50.1 mm
